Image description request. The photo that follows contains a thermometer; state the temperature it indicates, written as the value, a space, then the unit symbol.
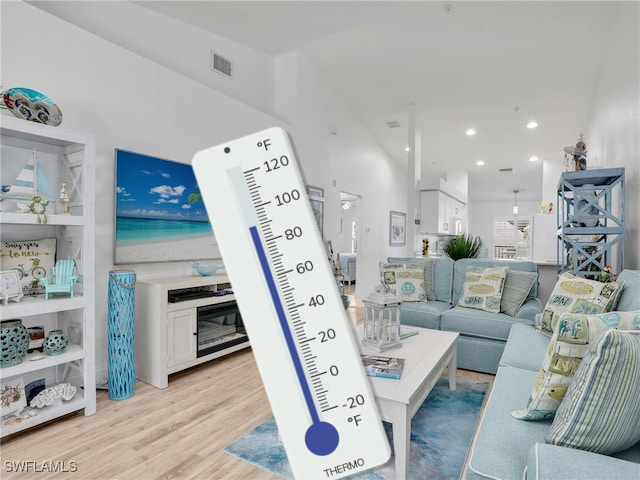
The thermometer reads 90 °F
